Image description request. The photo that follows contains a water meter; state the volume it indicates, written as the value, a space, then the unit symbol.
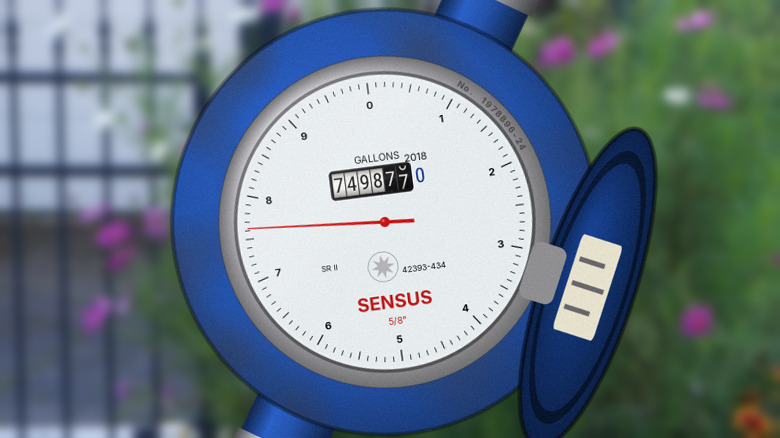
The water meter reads 7498767.6 gal
